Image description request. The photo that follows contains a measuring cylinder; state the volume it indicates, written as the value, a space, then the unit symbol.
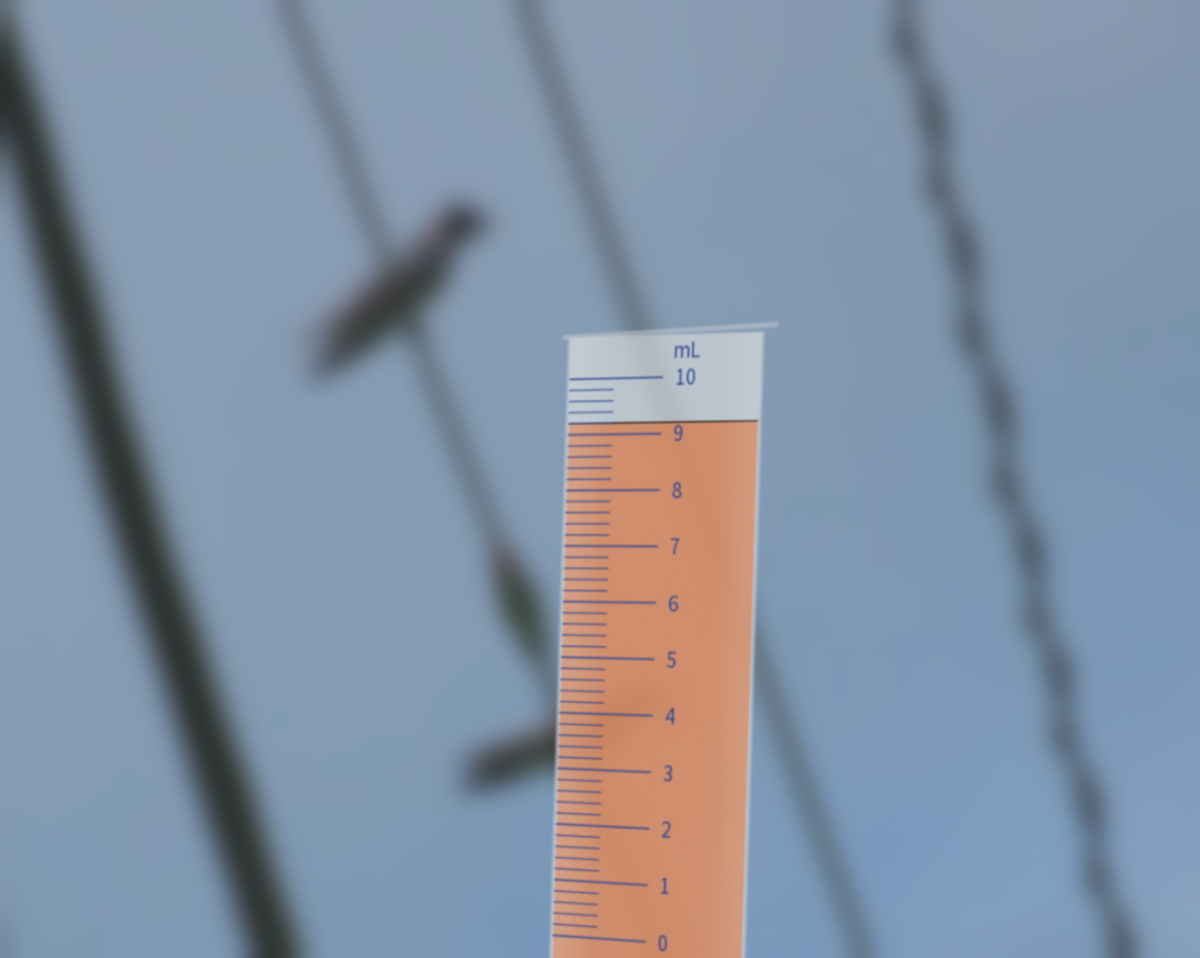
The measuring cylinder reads 9.2 mL
